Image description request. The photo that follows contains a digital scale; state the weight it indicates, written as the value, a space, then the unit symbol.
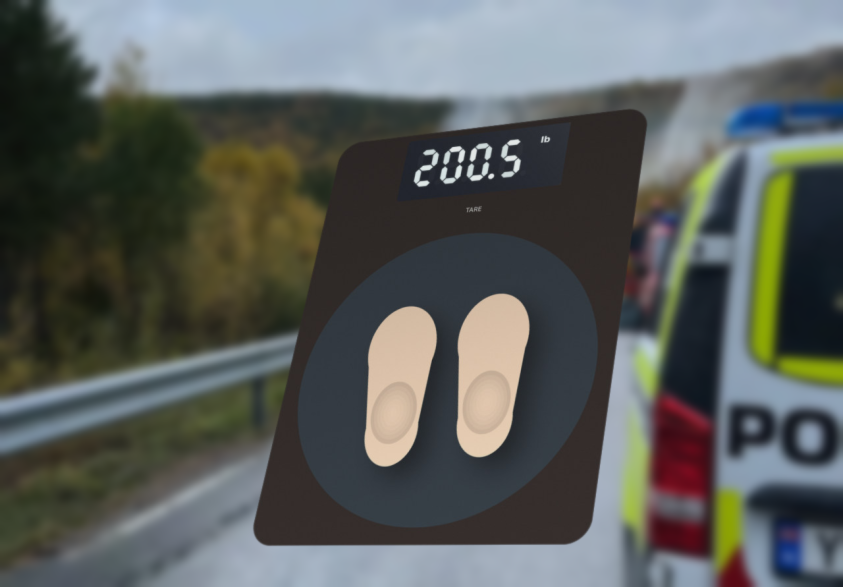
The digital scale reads 200.5 lb
